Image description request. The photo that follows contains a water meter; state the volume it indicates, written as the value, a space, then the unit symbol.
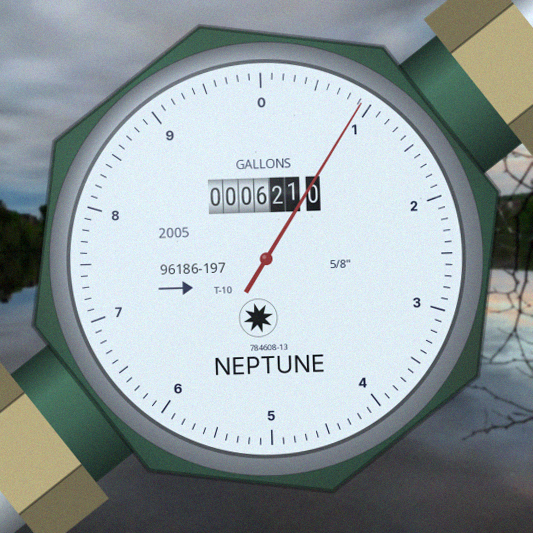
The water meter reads 6210.9 gal
